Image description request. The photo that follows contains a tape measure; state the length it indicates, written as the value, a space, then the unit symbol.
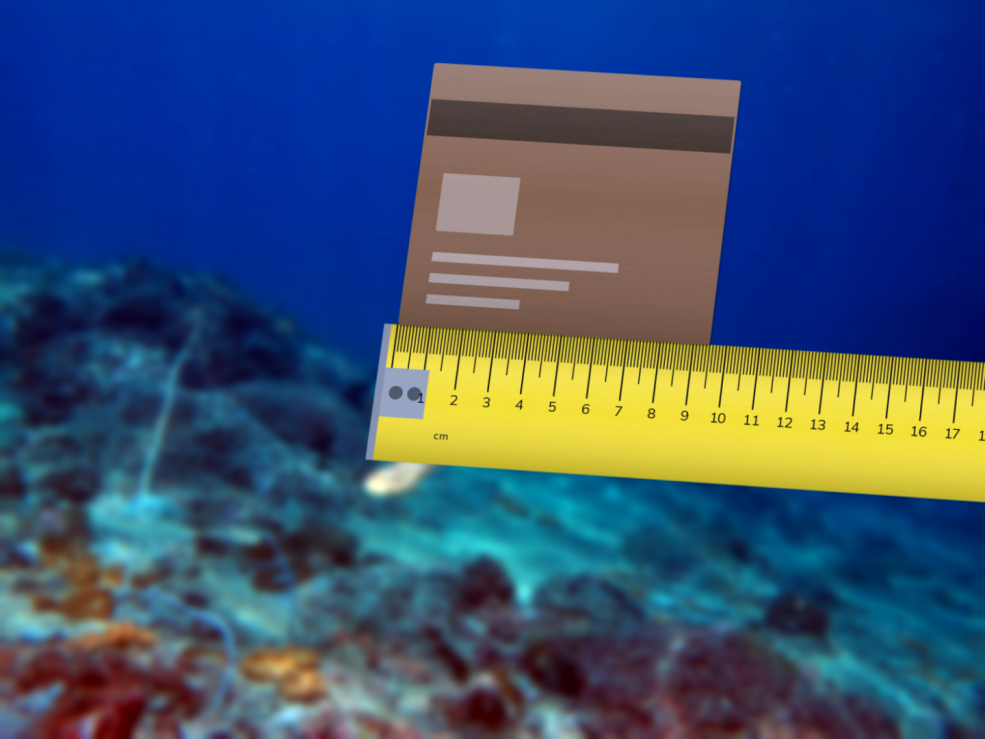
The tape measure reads 9.5 cm
